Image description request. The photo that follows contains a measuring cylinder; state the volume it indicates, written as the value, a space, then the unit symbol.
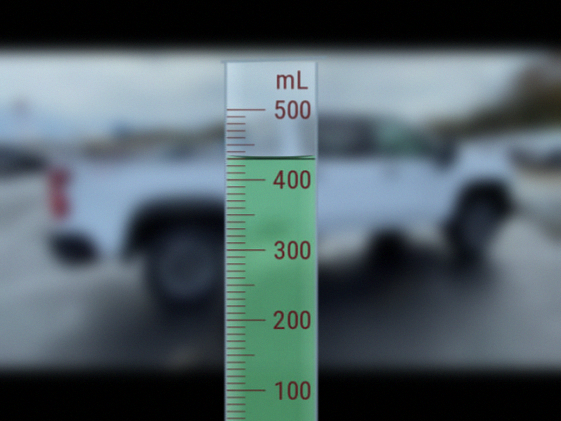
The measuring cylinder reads 430 mL
